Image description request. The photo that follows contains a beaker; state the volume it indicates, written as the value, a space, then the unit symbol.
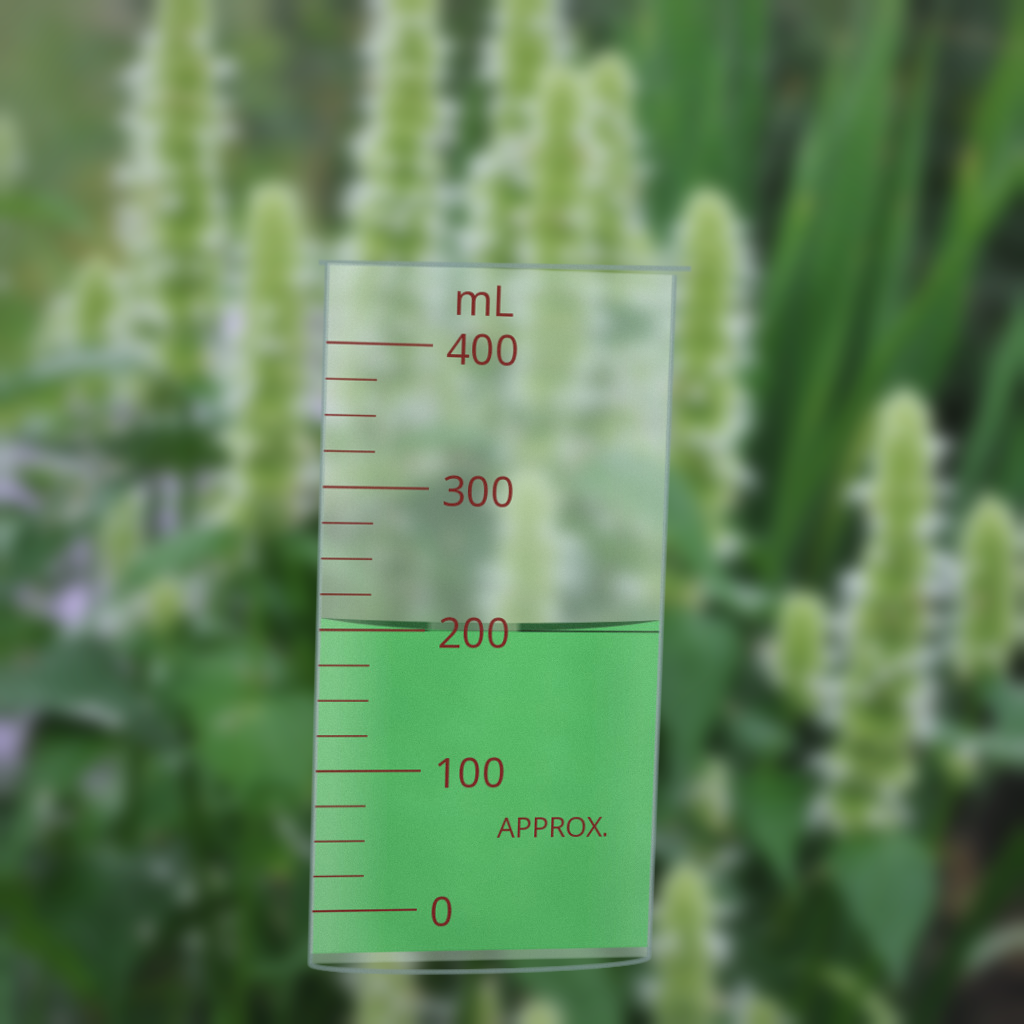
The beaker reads 200 mL
